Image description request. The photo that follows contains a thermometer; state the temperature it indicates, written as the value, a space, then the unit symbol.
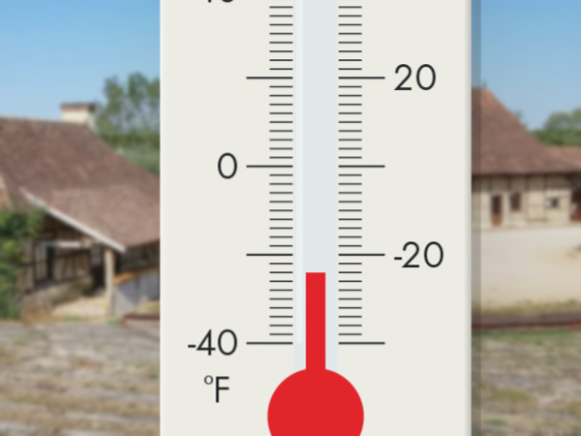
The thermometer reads -24 °F
